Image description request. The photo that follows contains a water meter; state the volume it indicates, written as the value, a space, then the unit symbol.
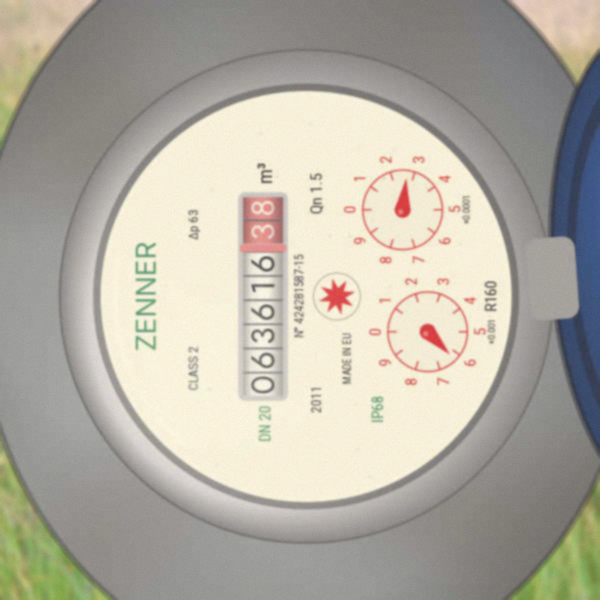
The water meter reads 63616.3862 m³
